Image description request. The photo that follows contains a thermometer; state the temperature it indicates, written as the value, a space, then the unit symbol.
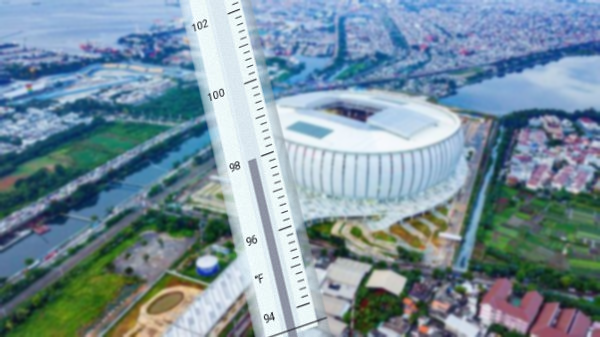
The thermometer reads 98 °F
